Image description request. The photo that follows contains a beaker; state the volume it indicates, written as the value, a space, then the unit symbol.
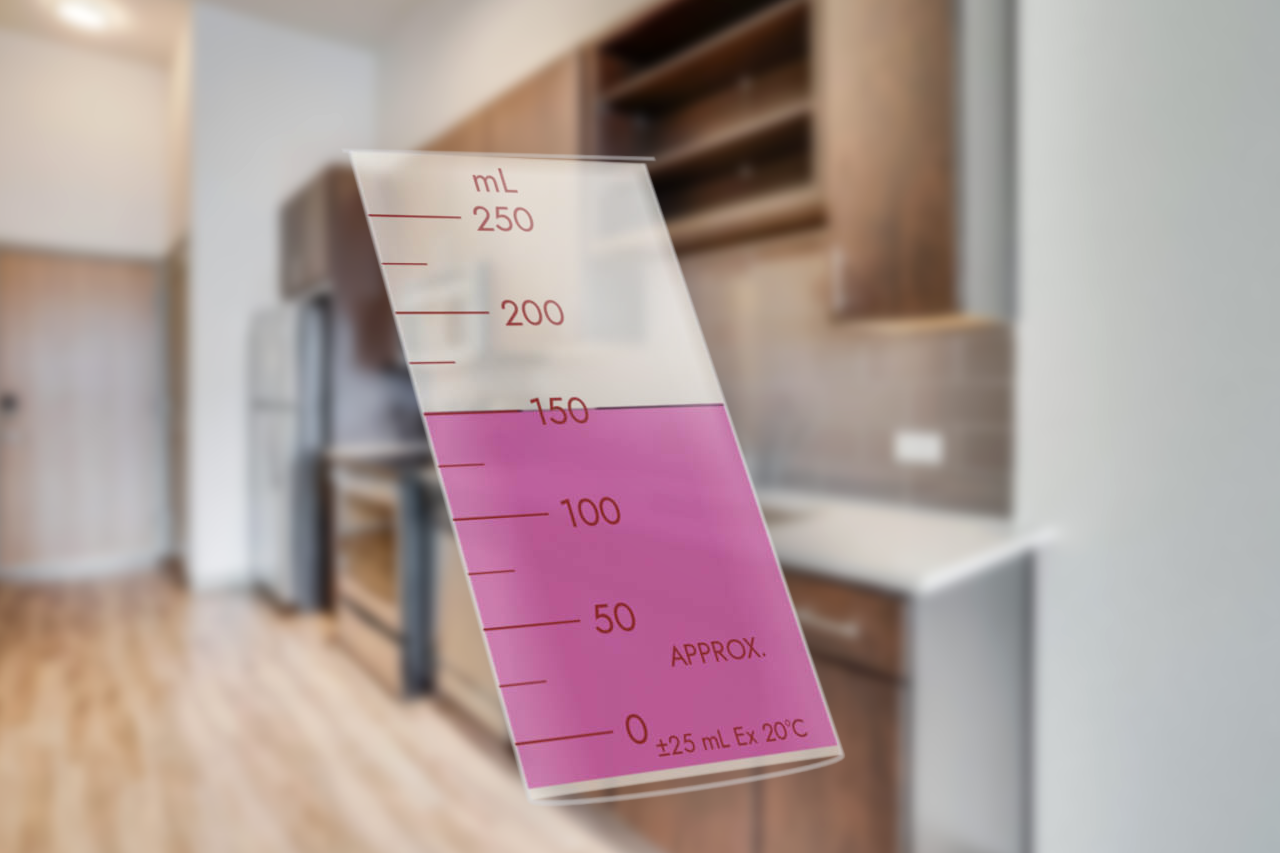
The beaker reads 150 mL
